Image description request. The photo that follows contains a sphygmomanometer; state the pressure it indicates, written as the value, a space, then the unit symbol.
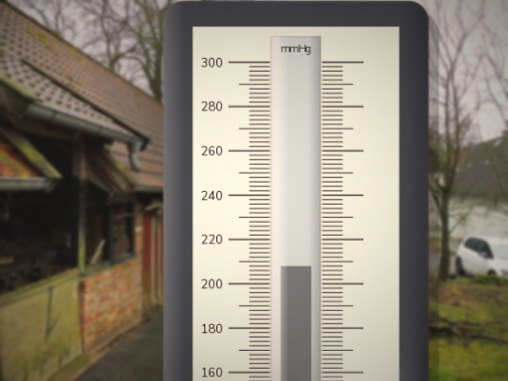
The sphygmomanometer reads 208 mmHg
